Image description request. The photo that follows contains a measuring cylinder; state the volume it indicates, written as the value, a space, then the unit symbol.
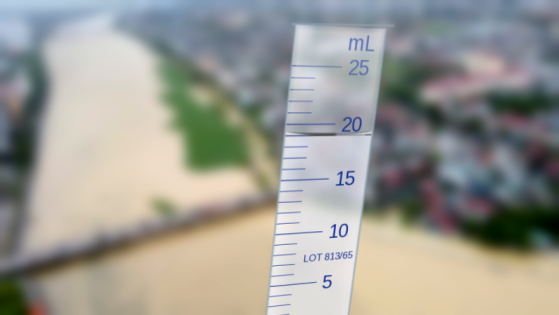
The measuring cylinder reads 19 mL
